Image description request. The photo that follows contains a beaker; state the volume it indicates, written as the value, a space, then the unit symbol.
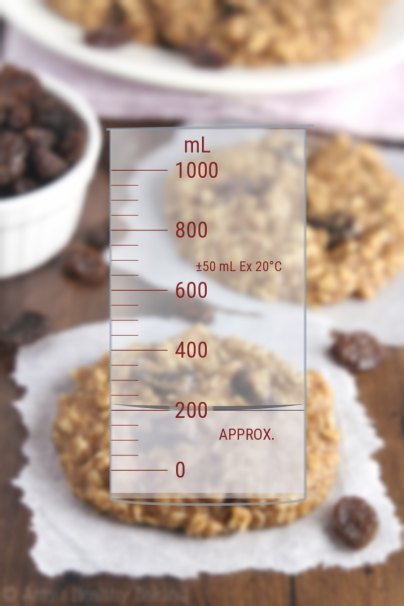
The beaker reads 200 mL
